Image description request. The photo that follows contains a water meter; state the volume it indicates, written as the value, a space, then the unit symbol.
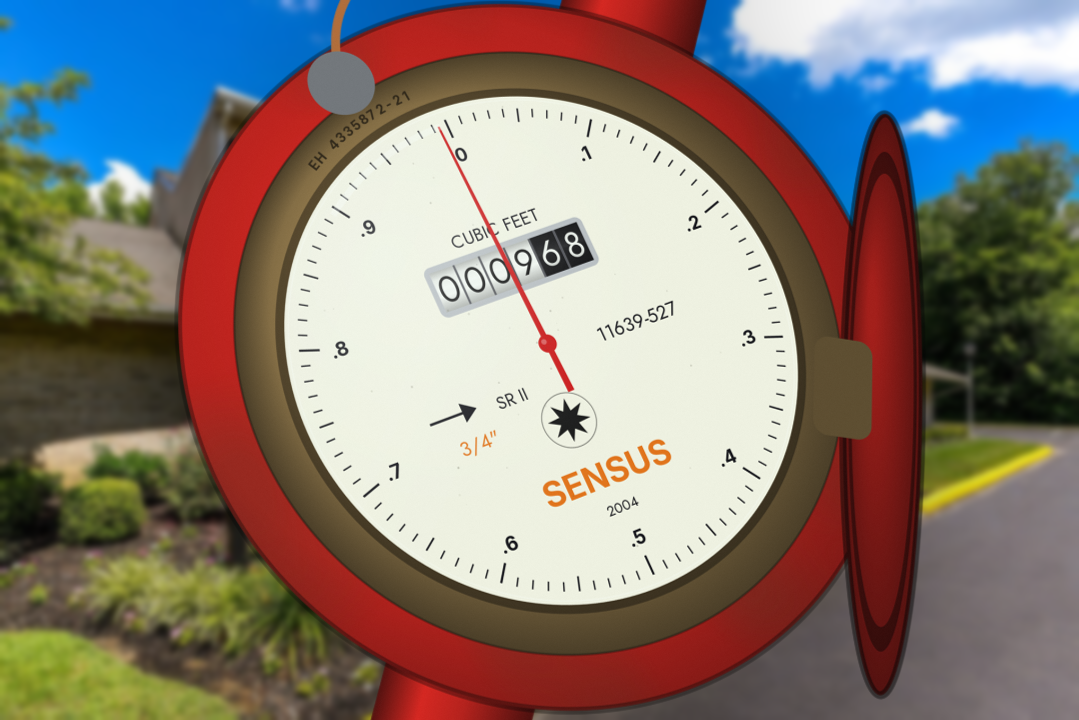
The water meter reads 967.99 ft³
